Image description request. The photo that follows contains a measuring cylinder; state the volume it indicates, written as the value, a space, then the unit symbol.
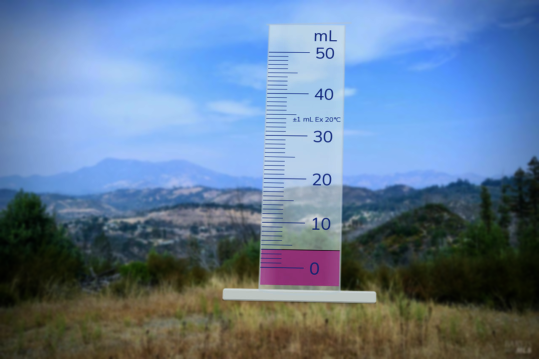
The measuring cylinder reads 4 mL
